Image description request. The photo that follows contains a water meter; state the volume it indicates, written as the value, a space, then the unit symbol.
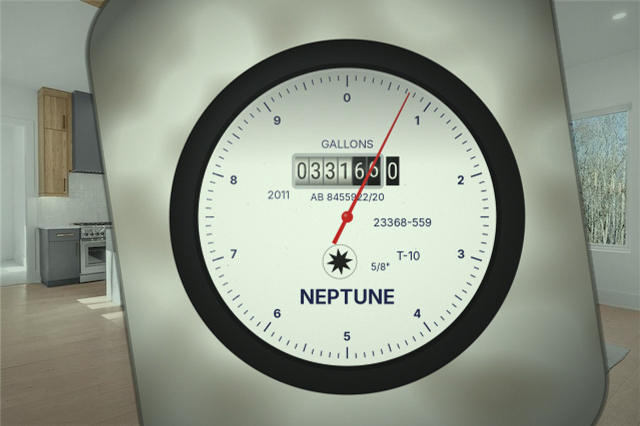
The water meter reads 331660.7 gal
